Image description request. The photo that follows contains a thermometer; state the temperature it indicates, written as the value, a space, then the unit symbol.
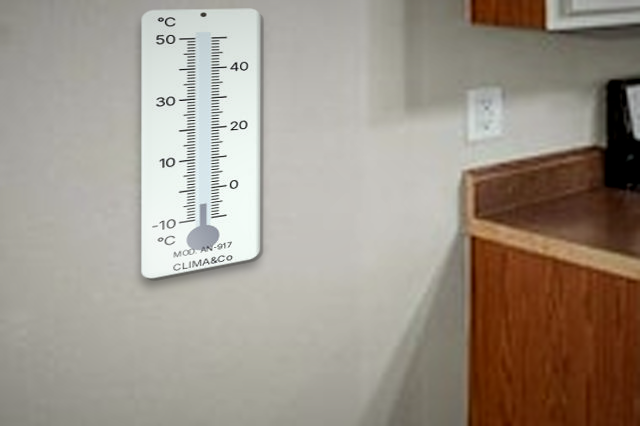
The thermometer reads -5 °C
